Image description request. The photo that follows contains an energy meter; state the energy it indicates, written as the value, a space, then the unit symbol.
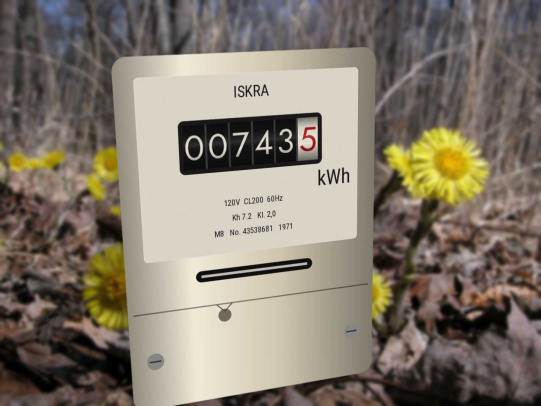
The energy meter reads 743.5 kWh
